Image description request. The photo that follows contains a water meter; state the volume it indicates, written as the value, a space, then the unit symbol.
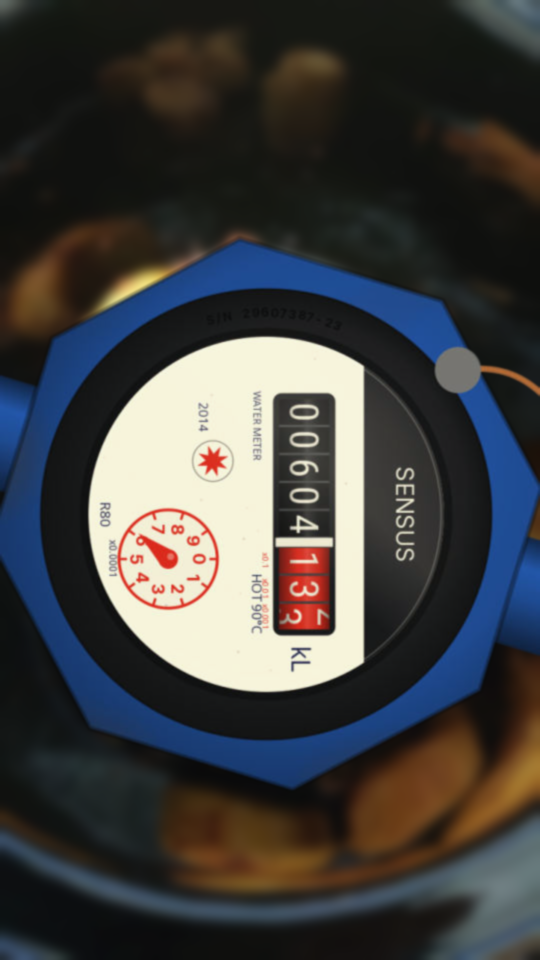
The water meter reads 604.1326 kL
